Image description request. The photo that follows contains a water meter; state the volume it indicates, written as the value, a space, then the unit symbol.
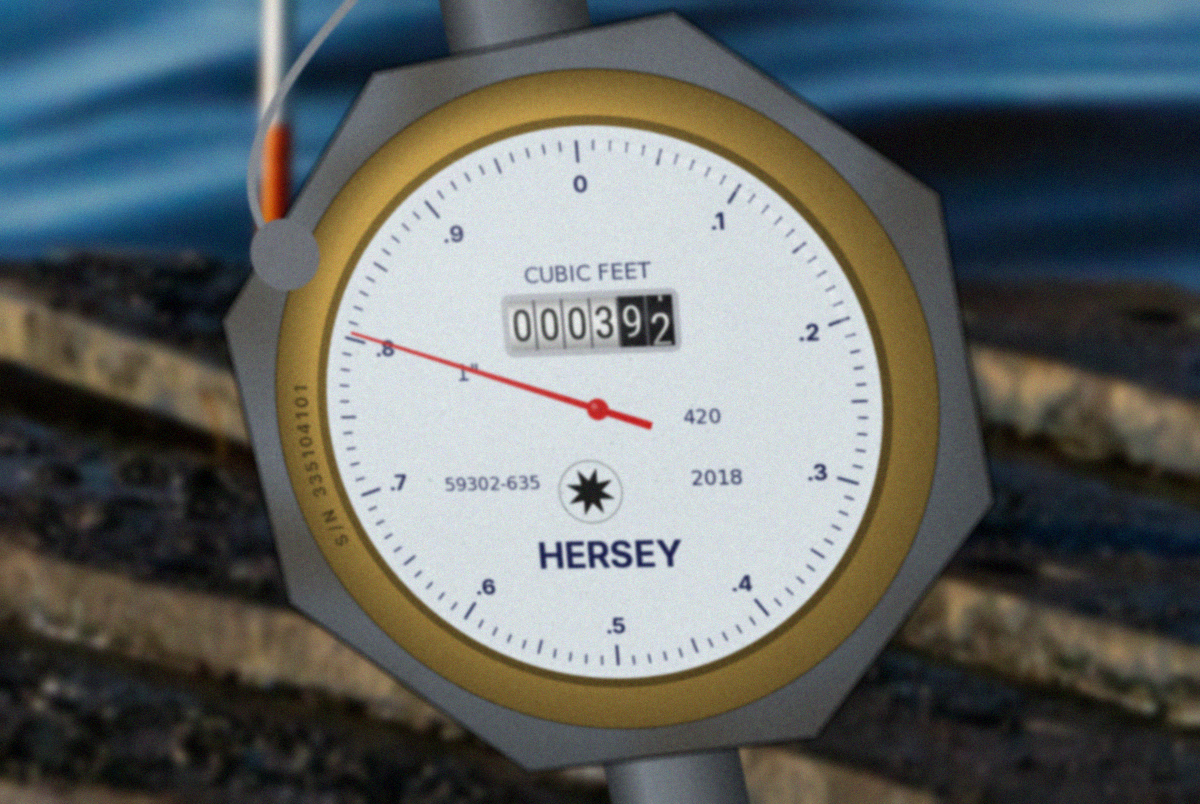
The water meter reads 391.80 ft³
